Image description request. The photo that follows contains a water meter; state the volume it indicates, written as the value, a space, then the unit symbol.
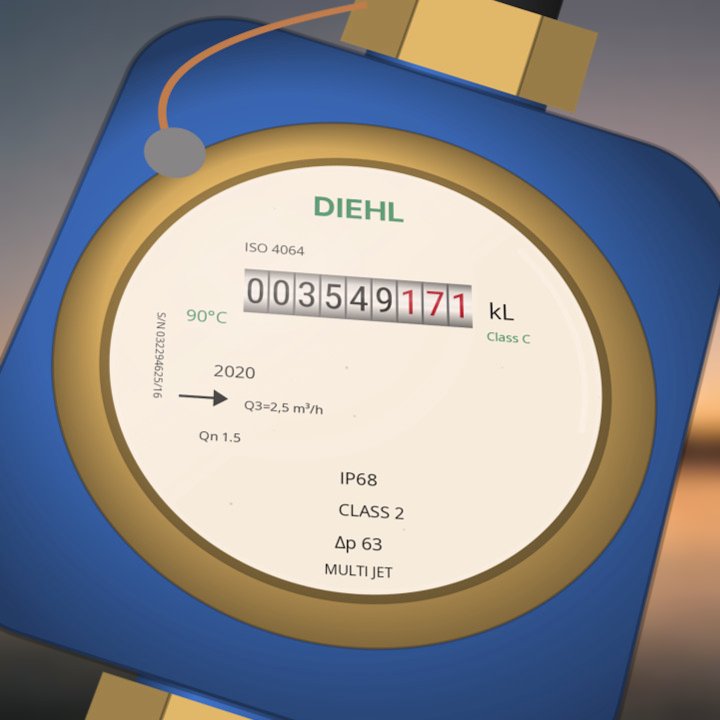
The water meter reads 3549.171 kL
